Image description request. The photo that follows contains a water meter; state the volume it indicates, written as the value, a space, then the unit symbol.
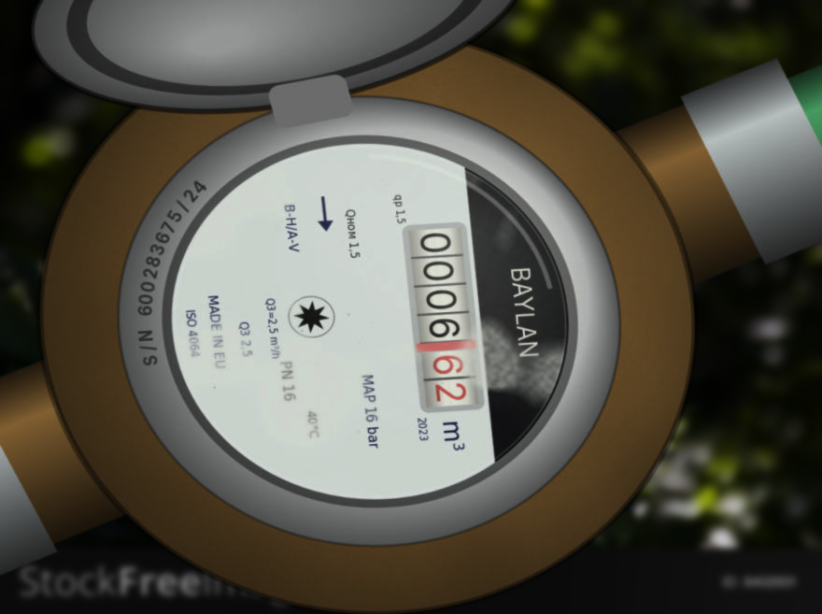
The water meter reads 6.62 m³
